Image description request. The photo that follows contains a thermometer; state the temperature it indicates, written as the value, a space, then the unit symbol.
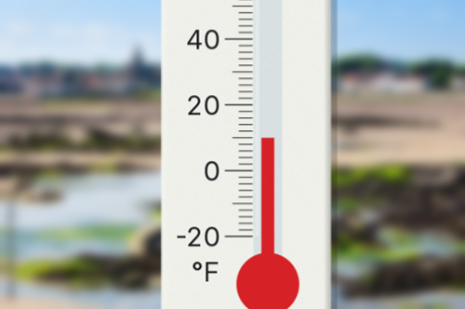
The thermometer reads 10 °F
